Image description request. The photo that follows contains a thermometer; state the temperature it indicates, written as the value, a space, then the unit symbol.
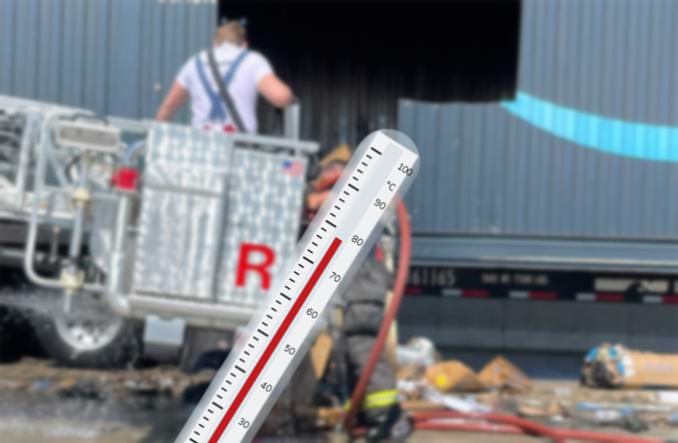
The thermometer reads 78 °C
